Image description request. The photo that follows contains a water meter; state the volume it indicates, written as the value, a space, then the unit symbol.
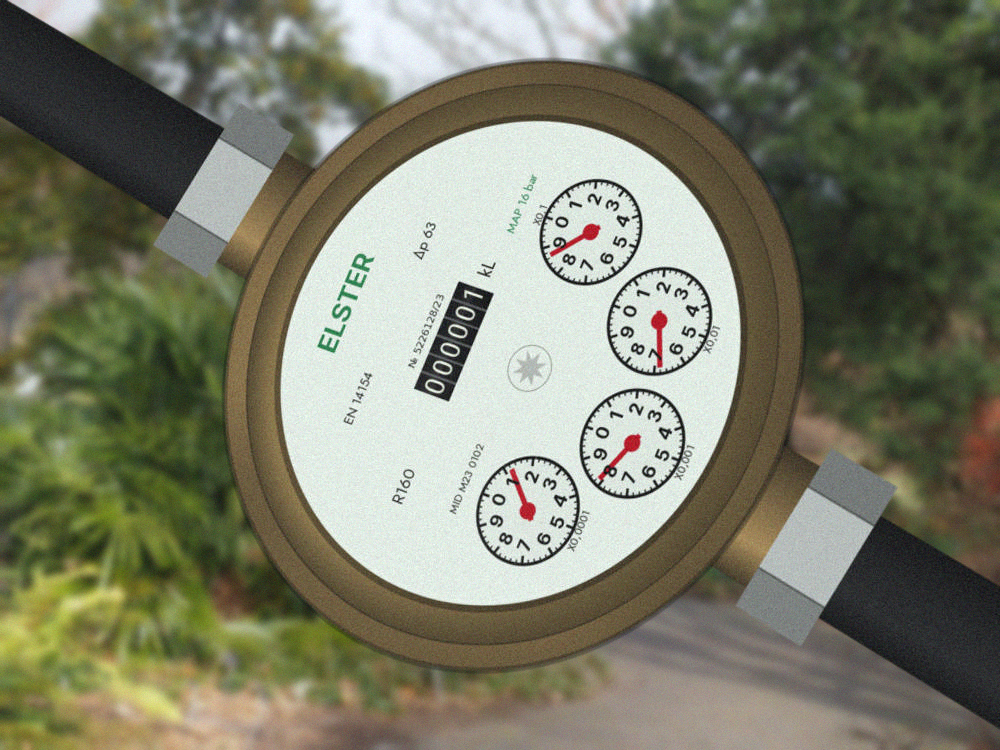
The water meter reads 1.8681 kL
